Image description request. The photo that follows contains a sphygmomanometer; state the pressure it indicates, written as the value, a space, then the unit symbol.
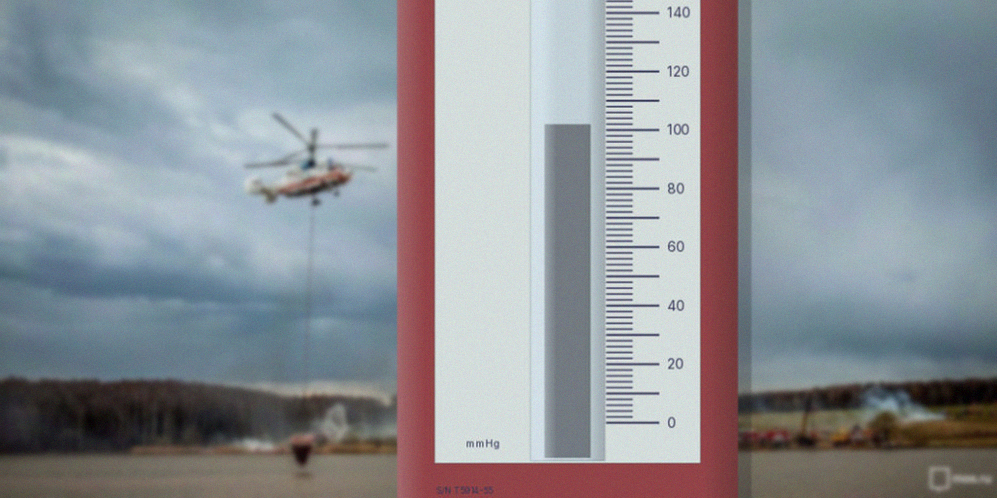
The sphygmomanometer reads 102 mmHg
